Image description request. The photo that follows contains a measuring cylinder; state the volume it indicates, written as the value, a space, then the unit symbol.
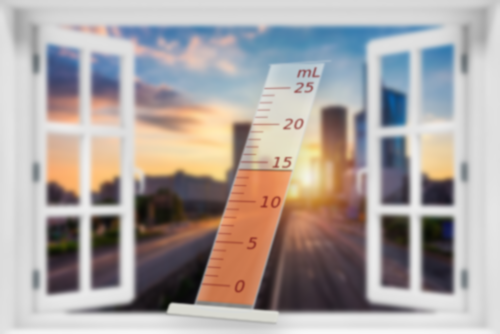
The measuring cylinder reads 14 mL
